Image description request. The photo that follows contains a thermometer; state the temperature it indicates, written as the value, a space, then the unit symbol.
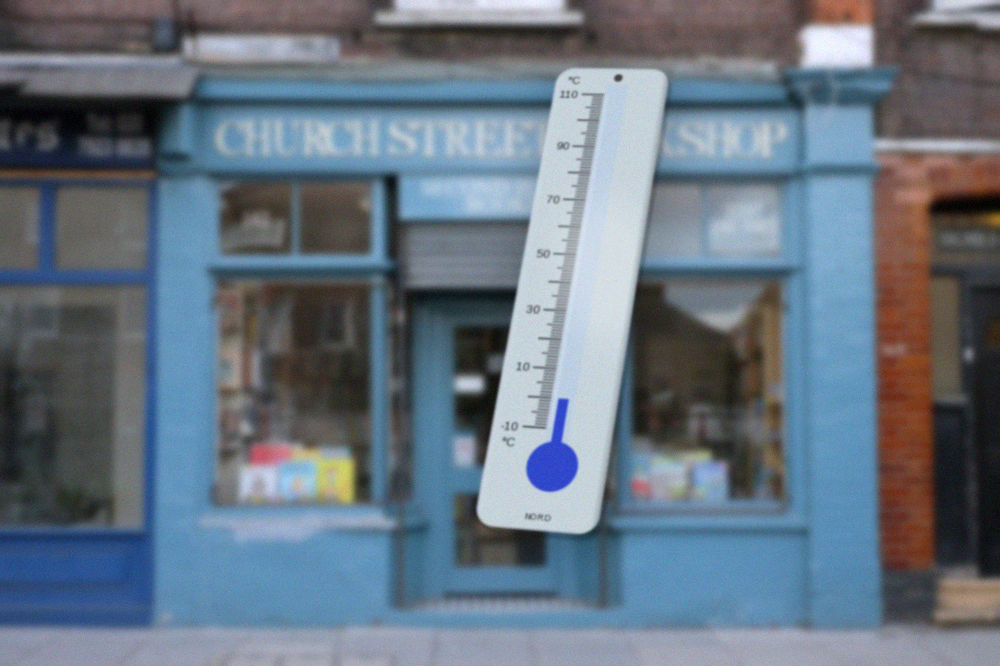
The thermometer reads 0 °C
